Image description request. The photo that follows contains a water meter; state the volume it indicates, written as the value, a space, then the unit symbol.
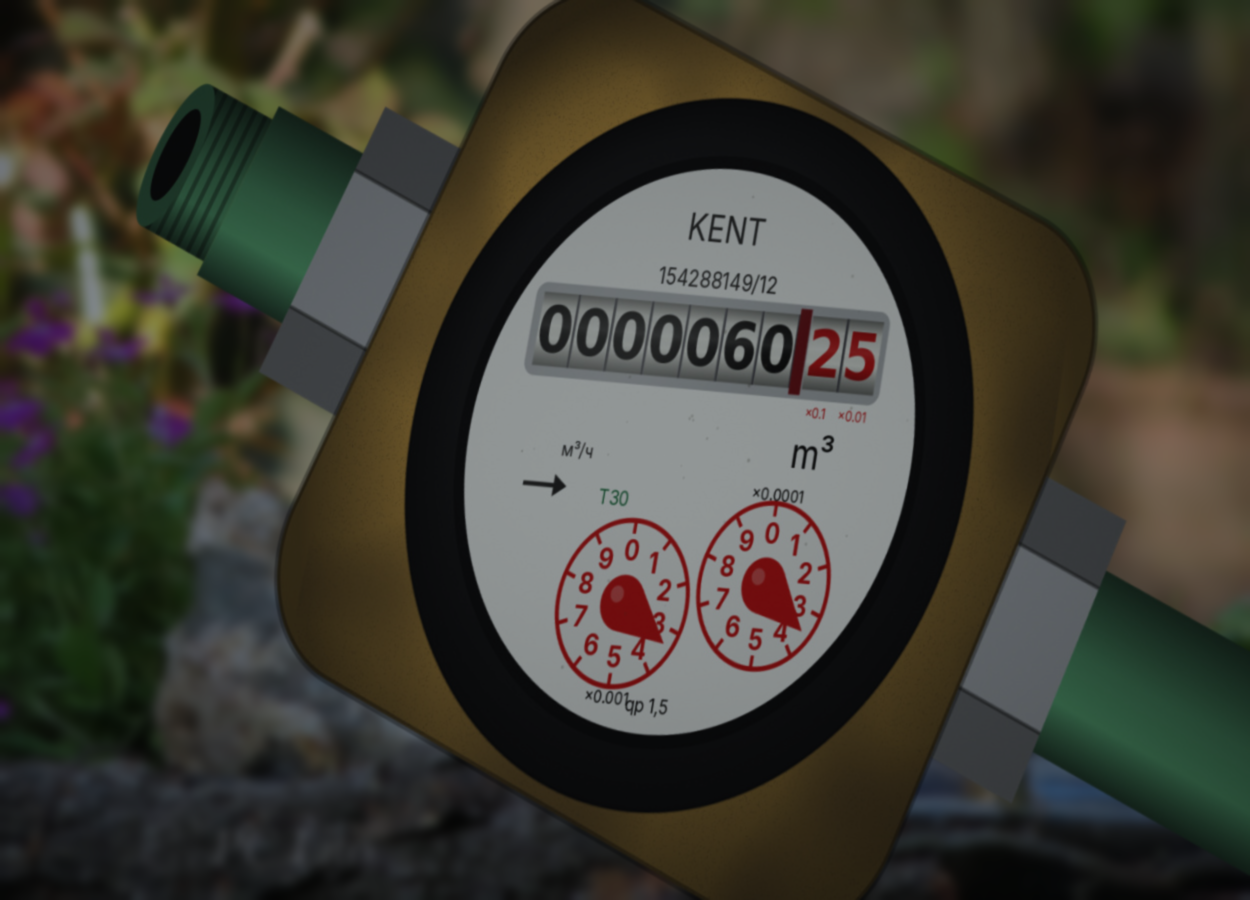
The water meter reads 60.2533 m³
